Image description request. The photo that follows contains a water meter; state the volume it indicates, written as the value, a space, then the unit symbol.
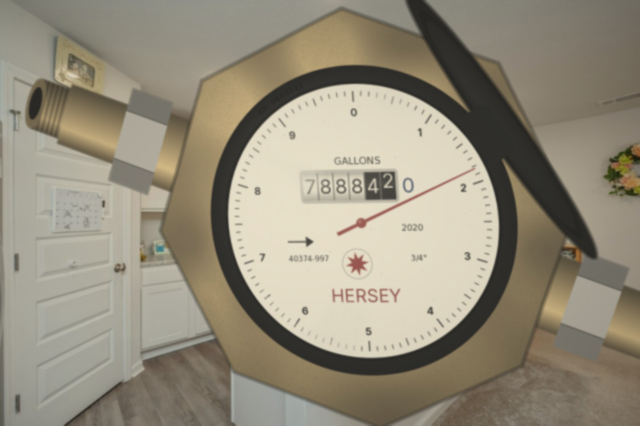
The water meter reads 7888421.8 gal
